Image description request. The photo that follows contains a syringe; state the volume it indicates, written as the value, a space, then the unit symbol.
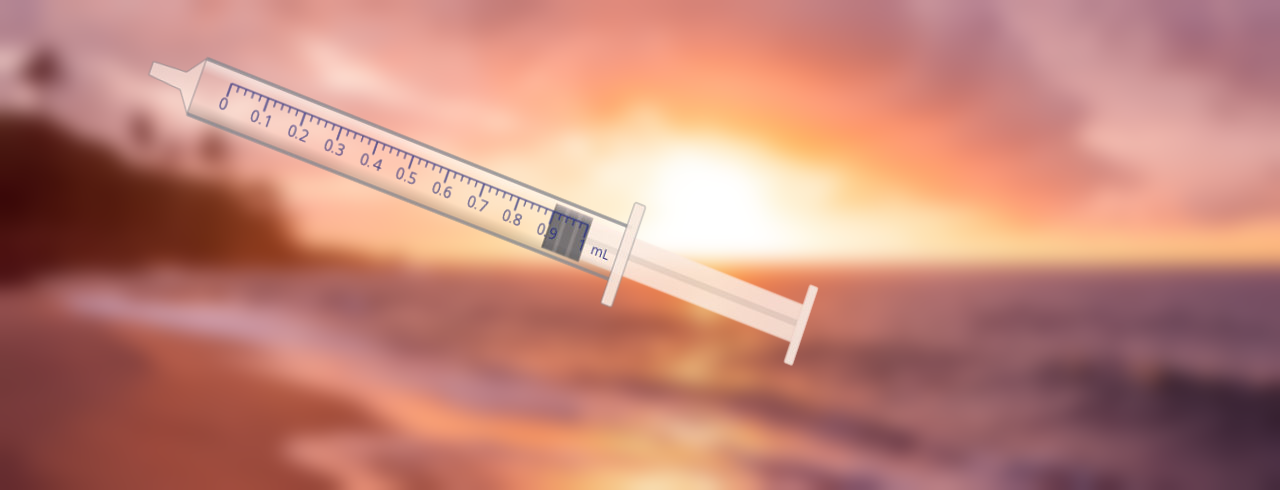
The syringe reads 0.9 mL
